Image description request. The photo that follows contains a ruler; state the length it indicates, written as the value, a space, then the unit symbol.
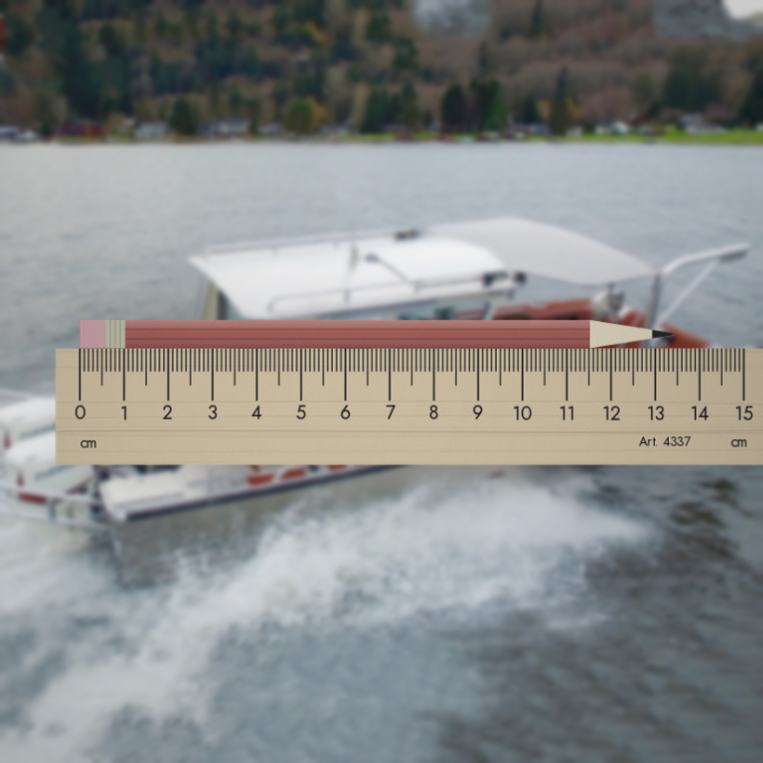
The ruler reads 13.4 cm
